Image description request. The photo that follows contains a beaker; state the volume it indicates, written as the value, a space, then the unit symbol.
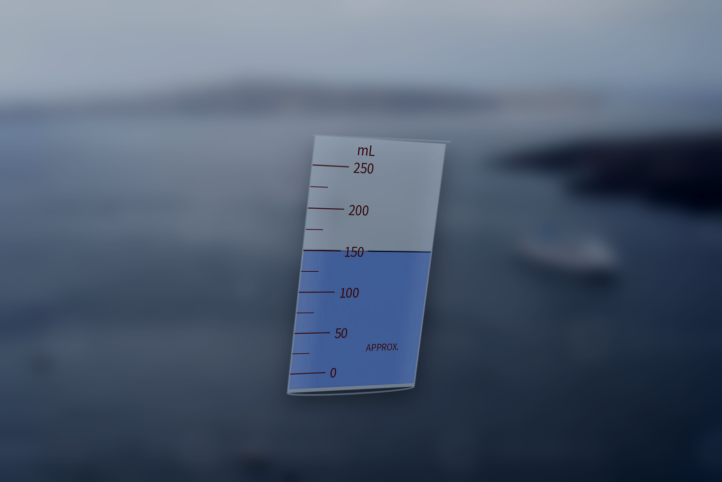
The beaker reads 150 mL
